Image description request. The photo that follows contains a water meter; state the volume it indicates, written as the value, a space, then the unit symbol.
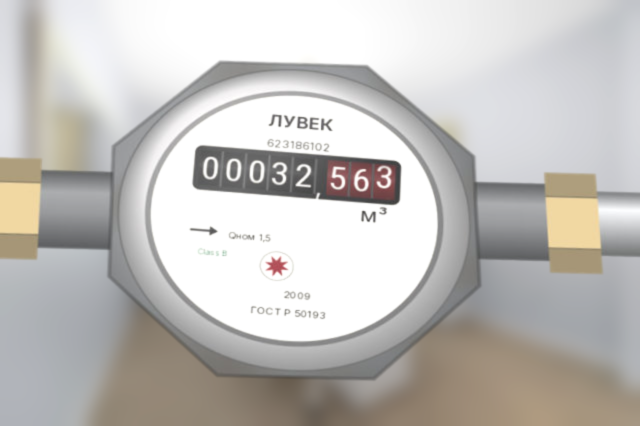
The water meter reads 32.563 m³
